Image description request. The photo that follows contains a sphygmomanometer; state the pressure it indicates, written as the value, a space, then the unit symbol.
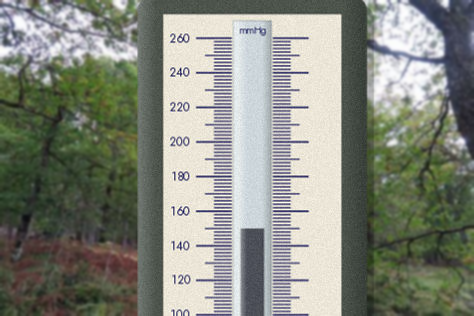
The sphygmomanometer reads 150 mmHg
